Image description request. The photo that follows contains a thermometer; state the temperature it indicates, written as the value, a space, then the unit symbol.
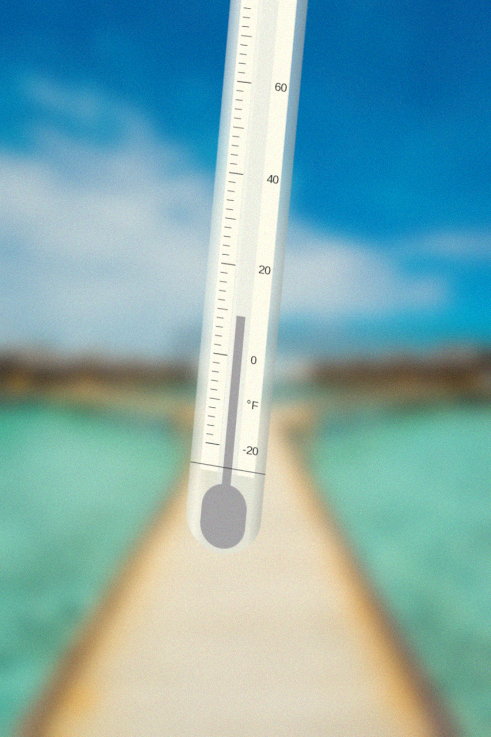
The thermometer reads 9 °F
